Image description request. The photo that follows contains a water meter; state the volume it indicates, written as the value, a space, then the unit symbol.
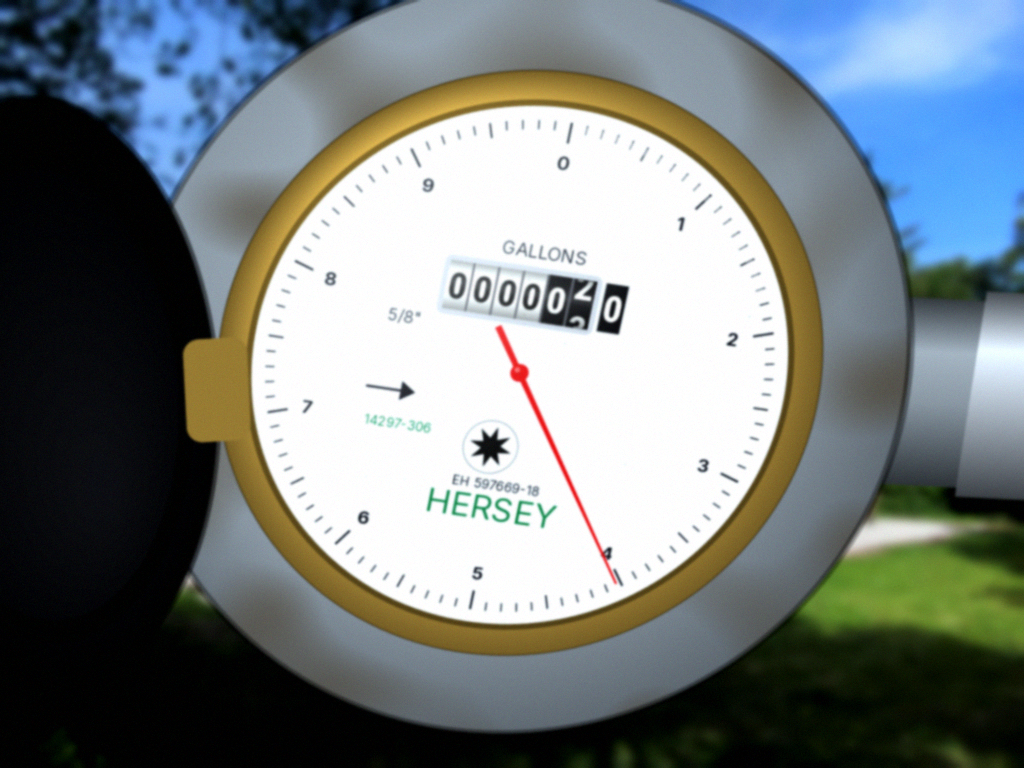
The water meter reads 24.0 gal
